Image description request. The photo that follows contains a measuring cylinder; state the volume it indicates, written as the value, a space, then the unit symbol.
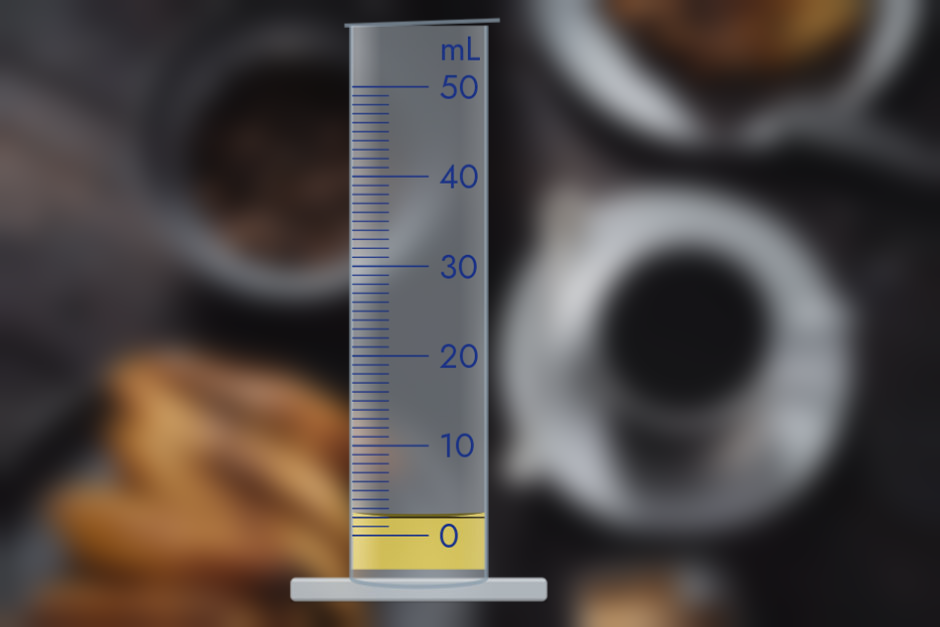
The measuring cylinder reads 2 mL
